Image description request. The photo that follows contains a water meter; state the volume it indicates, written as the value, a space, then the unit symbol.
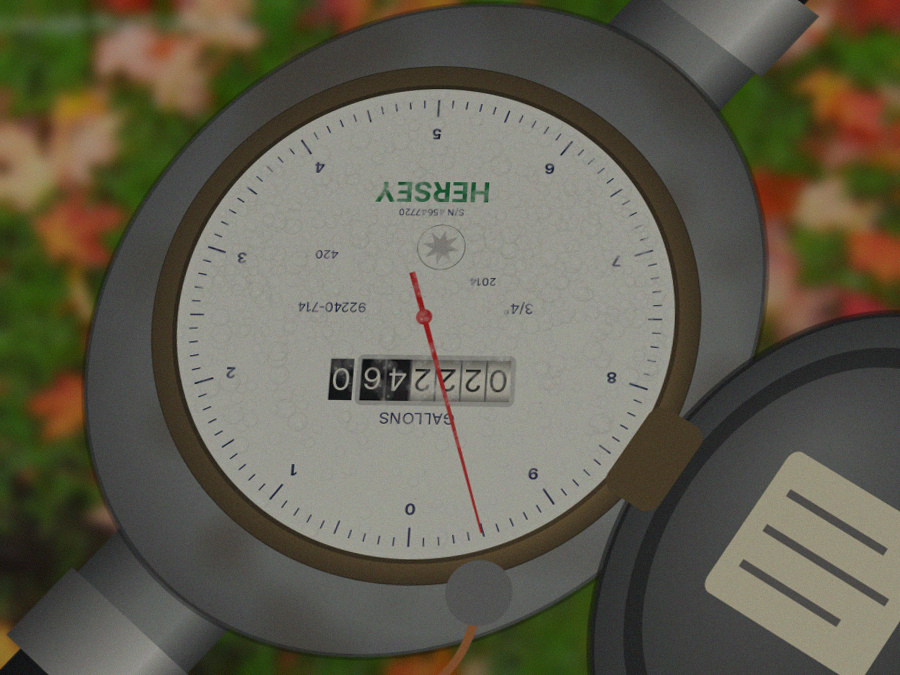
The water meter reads 222459.5 gal
